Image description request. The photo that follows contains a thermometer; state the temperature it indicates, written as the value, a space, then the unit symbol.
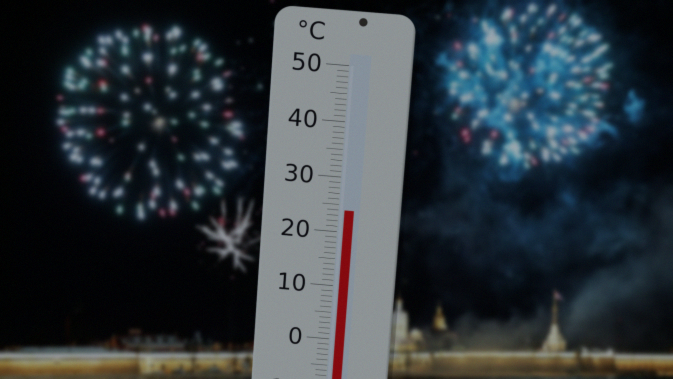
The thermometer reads 24 °C
